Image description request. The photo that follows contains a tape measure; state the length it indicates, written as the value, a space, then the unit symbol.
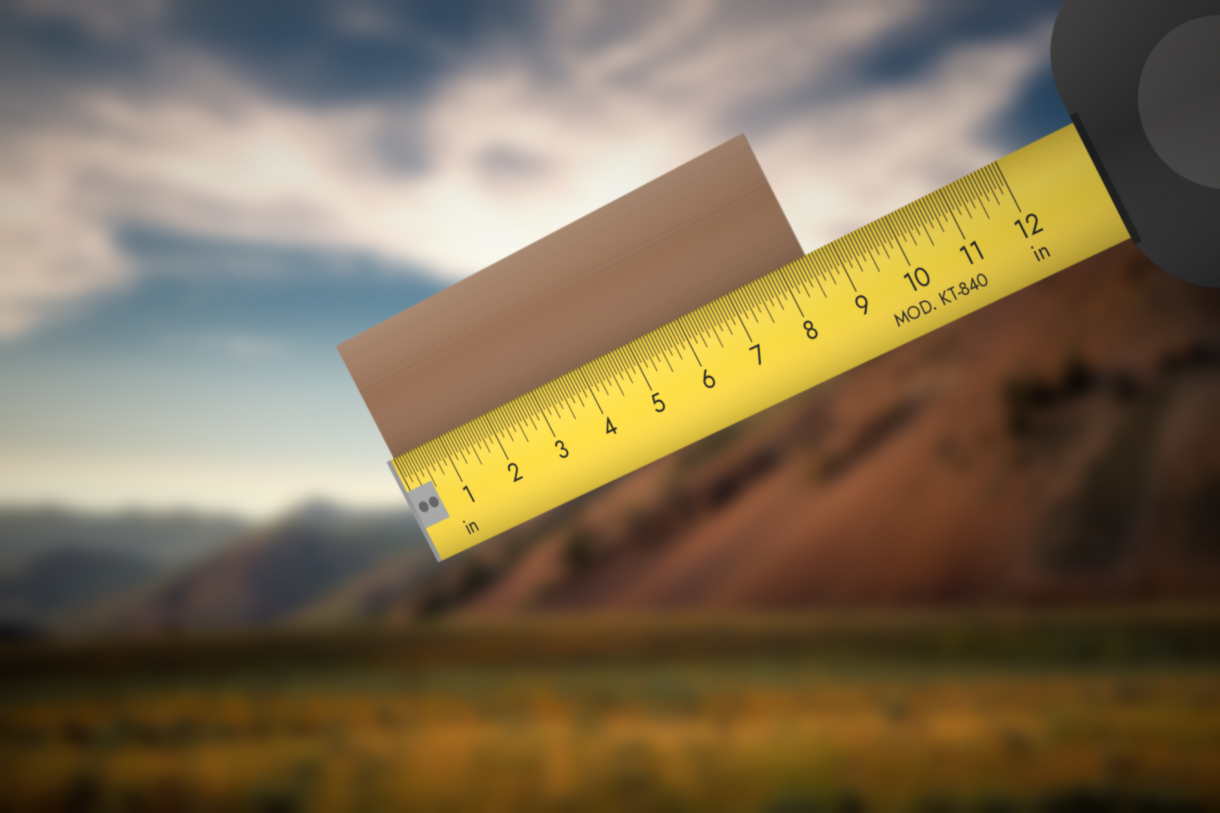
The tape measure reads 8.5 in
